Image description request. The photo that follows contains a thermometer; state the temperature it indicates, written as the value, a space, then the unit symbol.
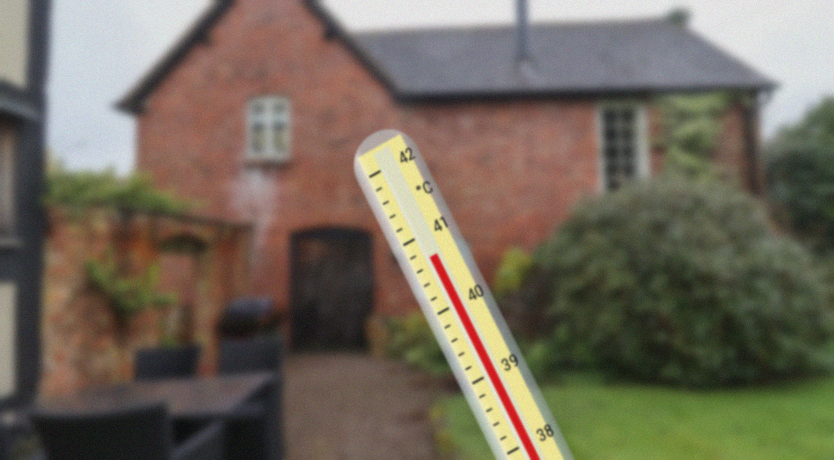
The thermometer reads 40.7 °C
